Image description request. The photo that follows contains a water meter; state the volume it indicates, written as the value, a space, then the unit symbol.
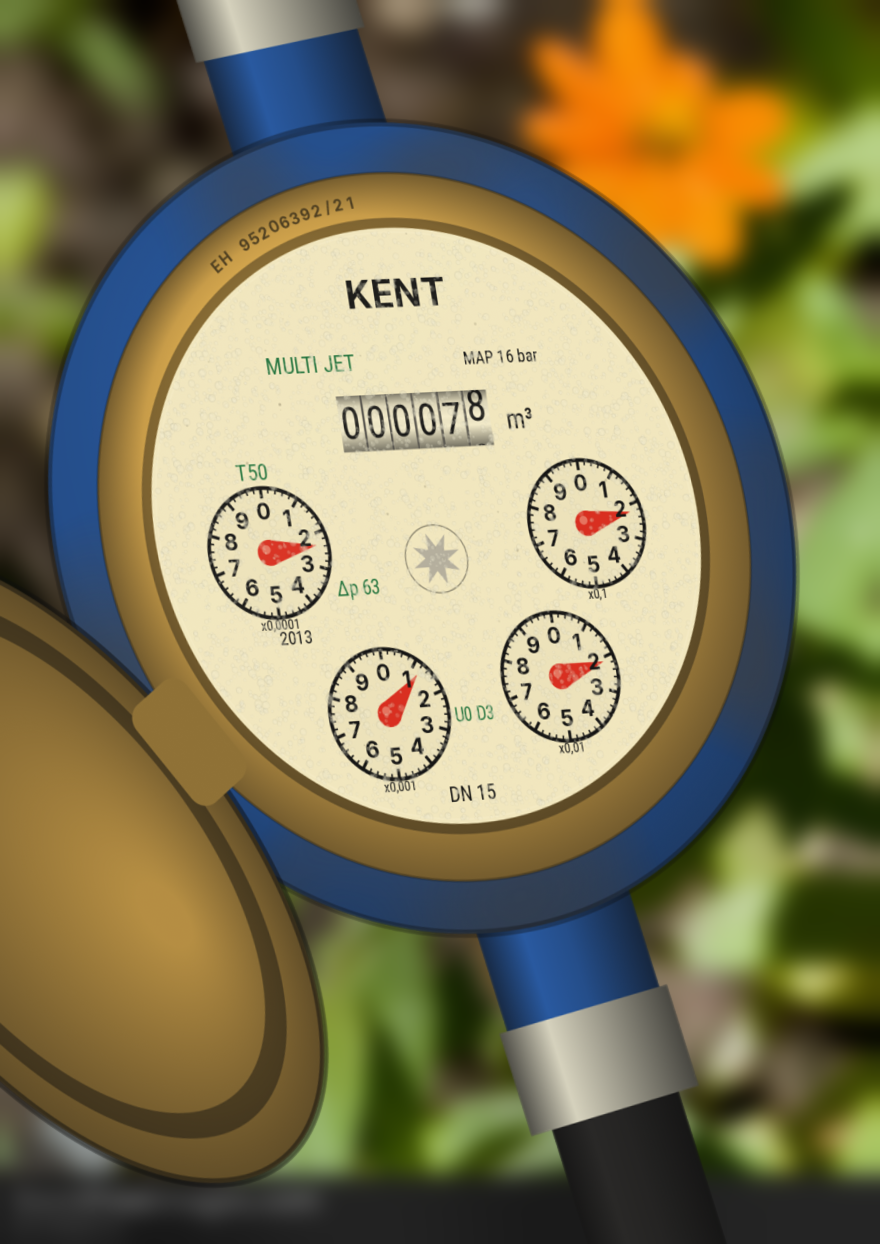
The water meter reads 78.2212 m³
